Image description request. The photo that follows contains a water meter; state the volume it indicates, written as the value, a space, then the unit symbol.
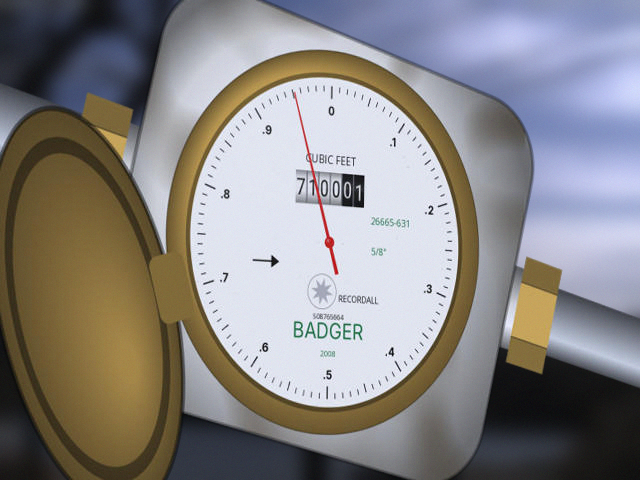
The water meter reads 710000.95 ft³
